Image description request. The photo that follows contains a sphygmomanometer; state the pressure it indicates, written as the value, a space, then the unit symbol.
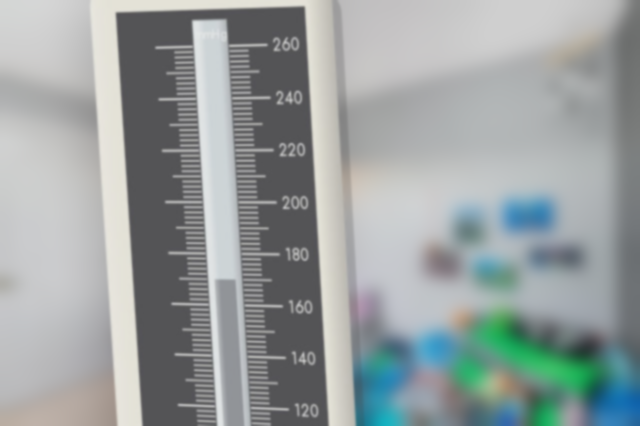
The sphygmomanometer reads 170 mmHg
